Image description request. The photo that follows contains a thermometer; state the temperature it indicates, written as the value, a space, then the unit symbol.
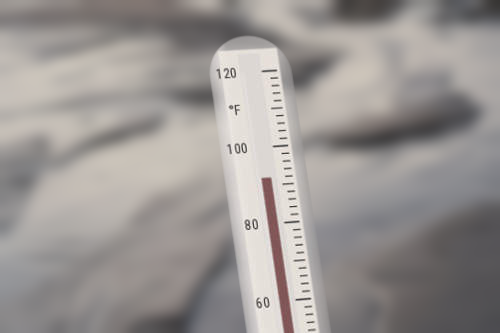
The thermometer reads 92 °F
